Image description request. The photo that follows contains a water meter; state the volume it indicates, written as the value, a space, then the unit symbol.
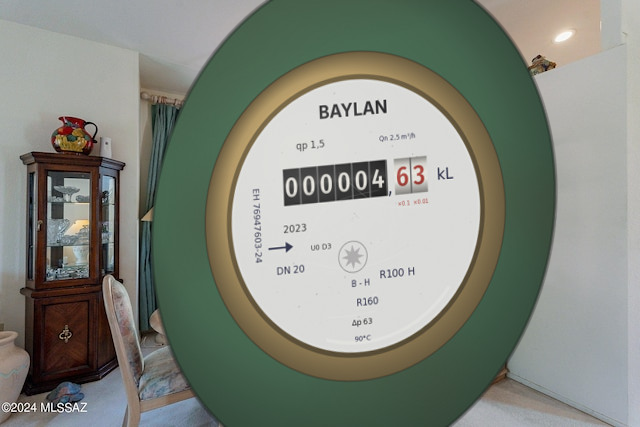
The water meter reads 4.63 kL
